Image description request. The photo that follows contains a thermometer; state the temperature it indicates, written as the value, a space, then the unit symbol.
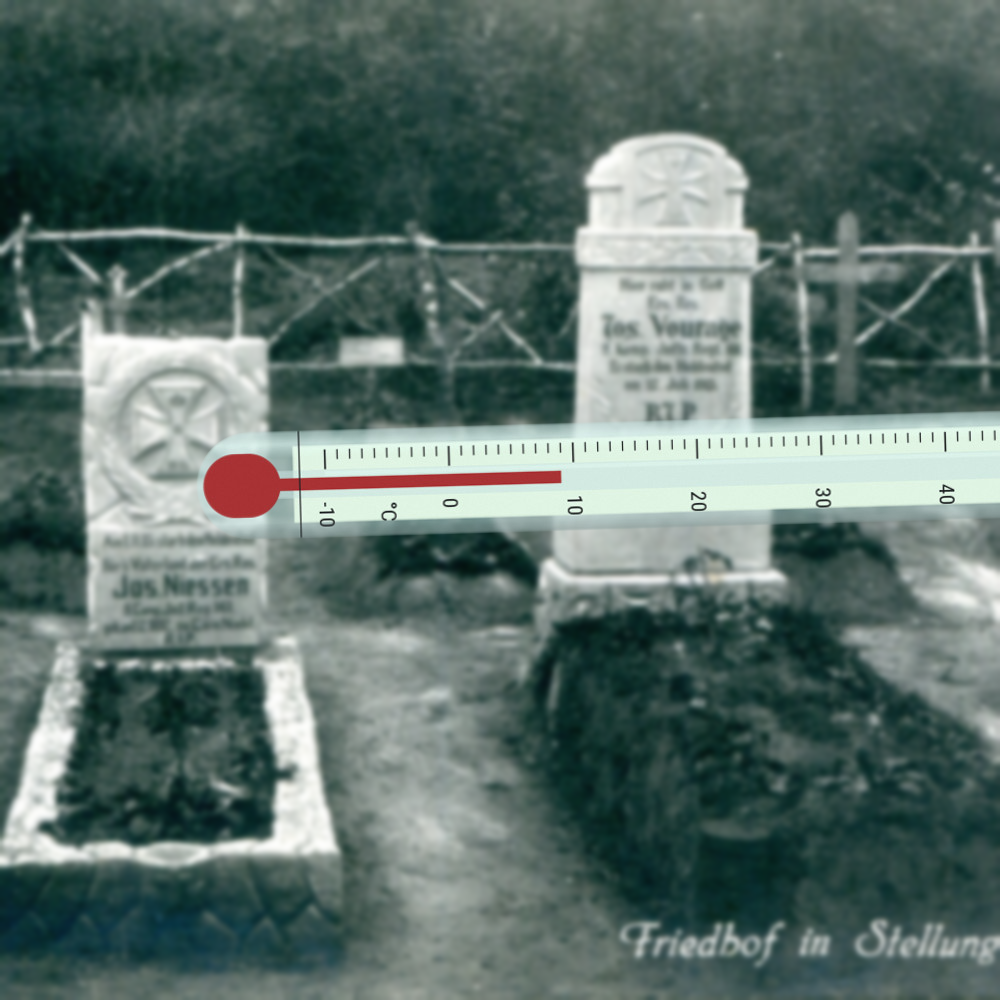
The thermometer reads 9 °C
